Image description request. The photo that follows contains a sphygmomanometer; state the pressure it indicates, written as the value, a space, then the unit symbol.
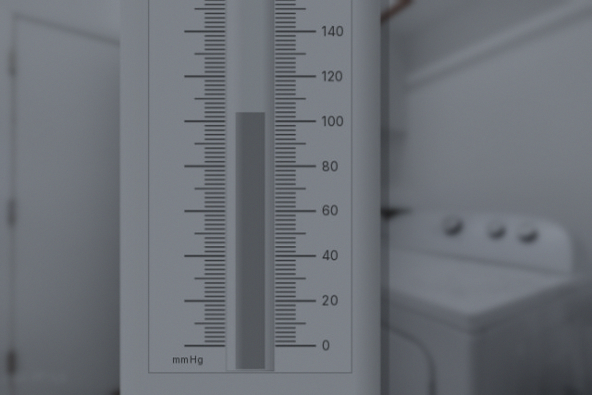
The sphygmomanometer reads 104 mmHg
